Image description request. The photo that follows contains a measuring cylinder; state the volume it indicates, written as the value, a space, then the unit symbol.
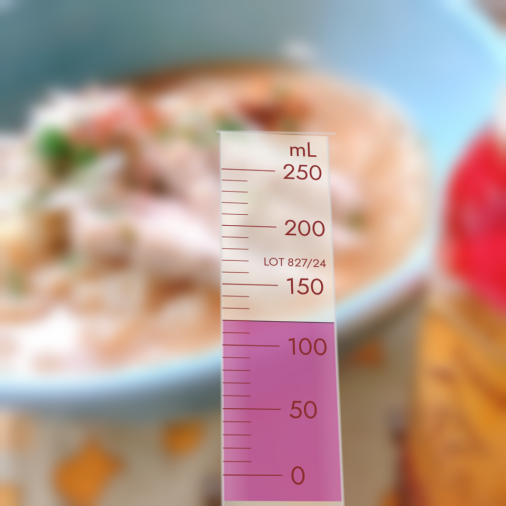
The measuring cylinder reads 120 mL
